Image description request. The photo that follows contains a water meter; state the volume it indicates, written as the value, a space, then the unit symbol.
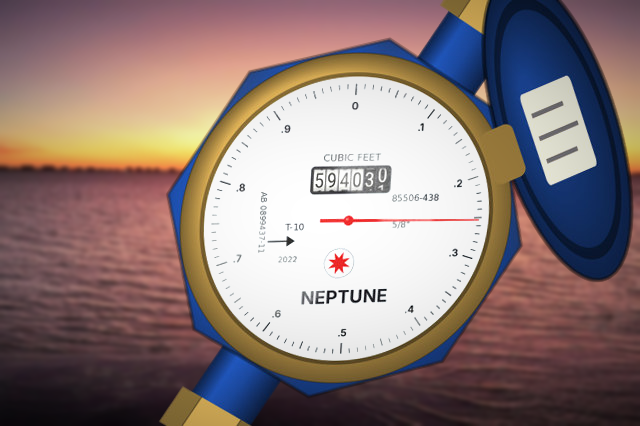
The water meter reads 594030.25 ft³
